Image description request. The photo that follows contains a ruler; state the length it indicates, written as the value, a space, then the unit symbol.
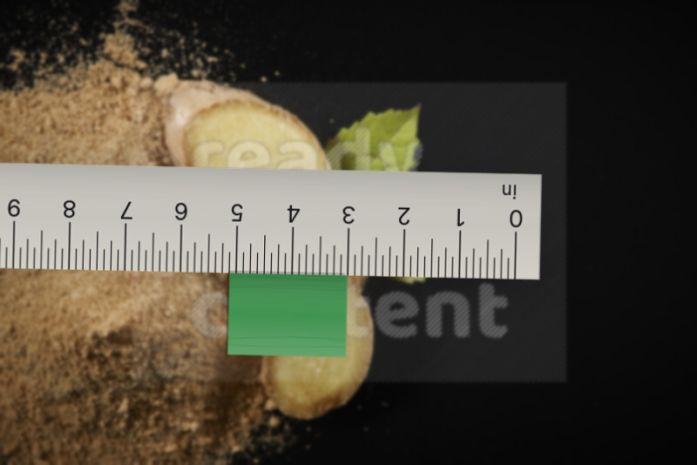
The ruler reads 2.125 in
